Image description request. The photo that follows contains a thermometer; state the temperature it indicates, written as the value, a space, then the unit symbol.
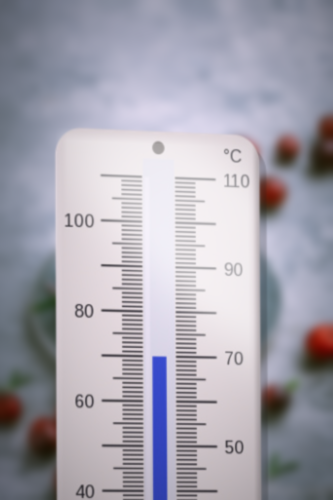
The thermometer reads 70 °C
